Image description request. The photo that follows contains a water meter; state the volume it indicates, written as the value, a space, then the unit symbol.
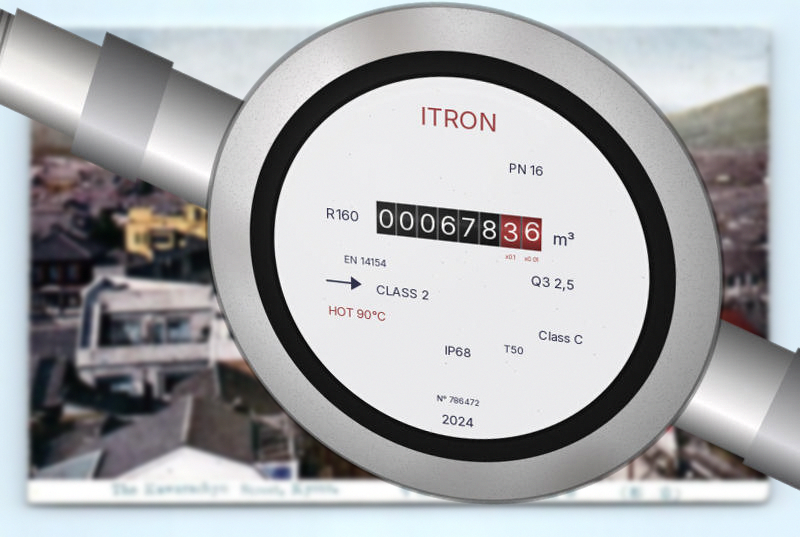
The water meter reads 678.36 m³
